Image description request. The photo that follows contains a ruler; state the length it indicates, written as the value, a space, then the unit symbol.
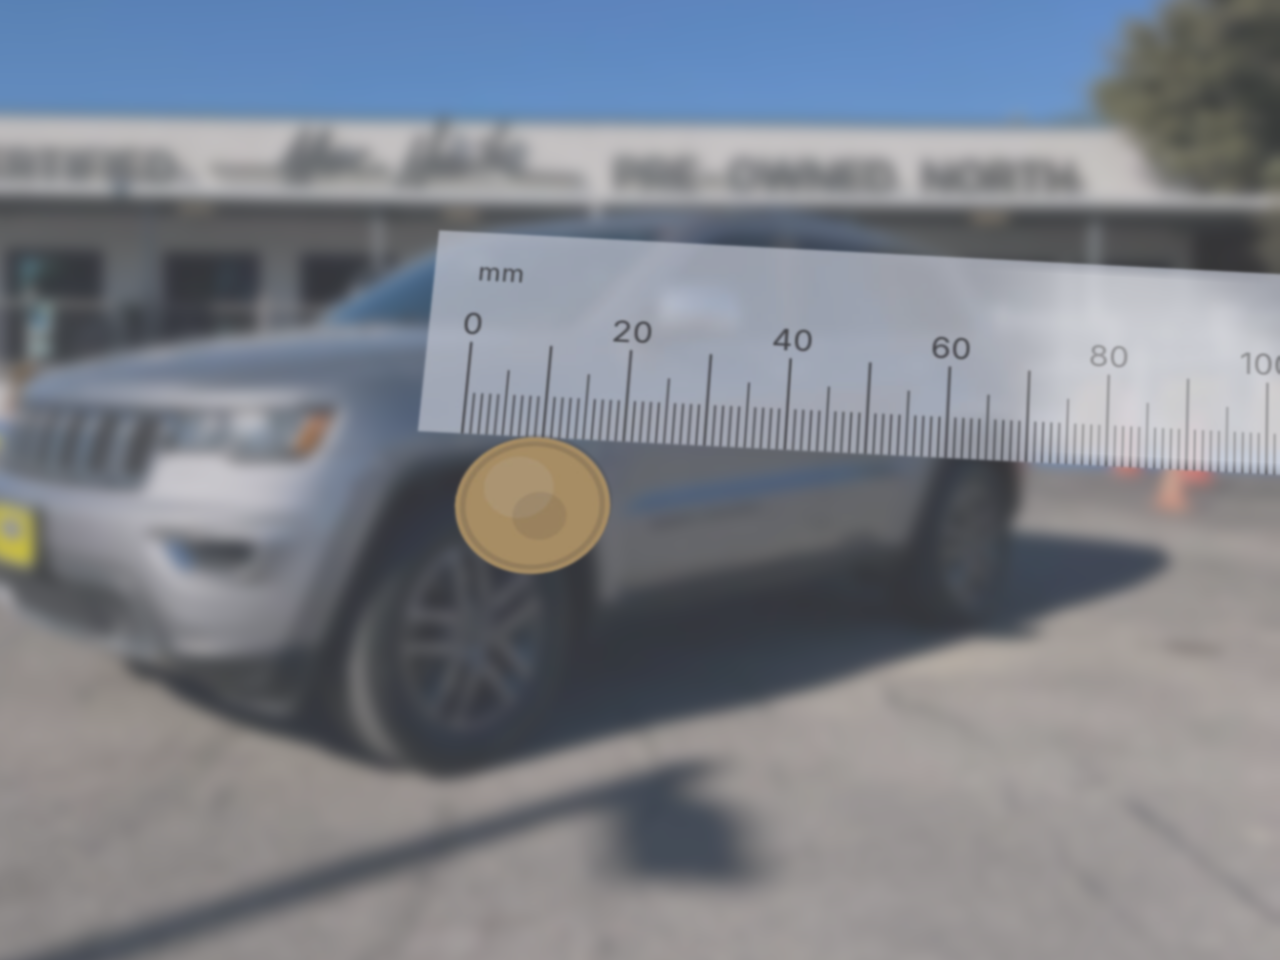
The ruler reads 19 mm
